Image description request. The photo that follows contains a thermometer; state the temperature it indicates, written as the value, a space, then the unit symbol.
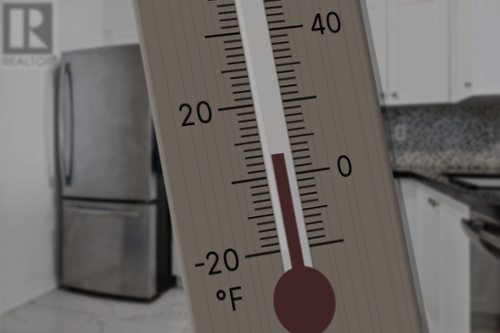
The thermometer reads 6 °F
